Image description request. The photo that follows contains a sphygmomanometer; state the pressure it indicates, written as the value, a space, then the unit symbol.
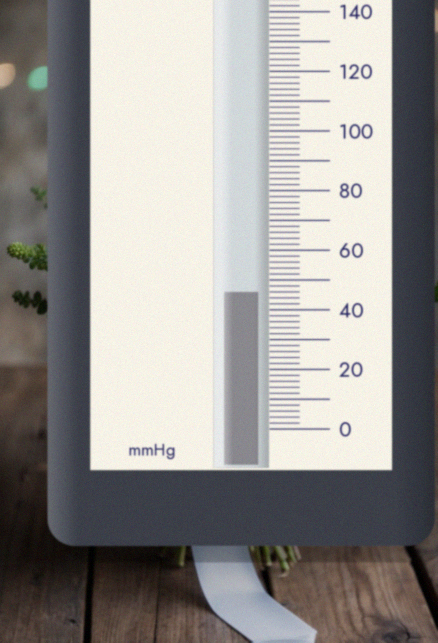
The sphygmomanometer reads 46 mmHg
